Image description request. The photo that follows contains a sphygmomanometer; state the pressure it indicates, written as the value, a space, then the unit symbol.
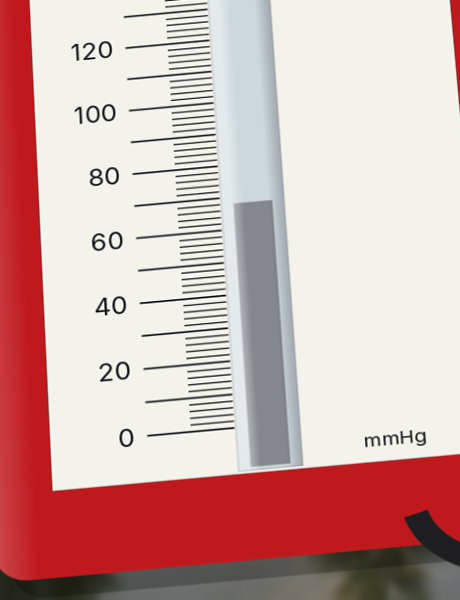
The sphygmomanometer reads 68 mmHg
